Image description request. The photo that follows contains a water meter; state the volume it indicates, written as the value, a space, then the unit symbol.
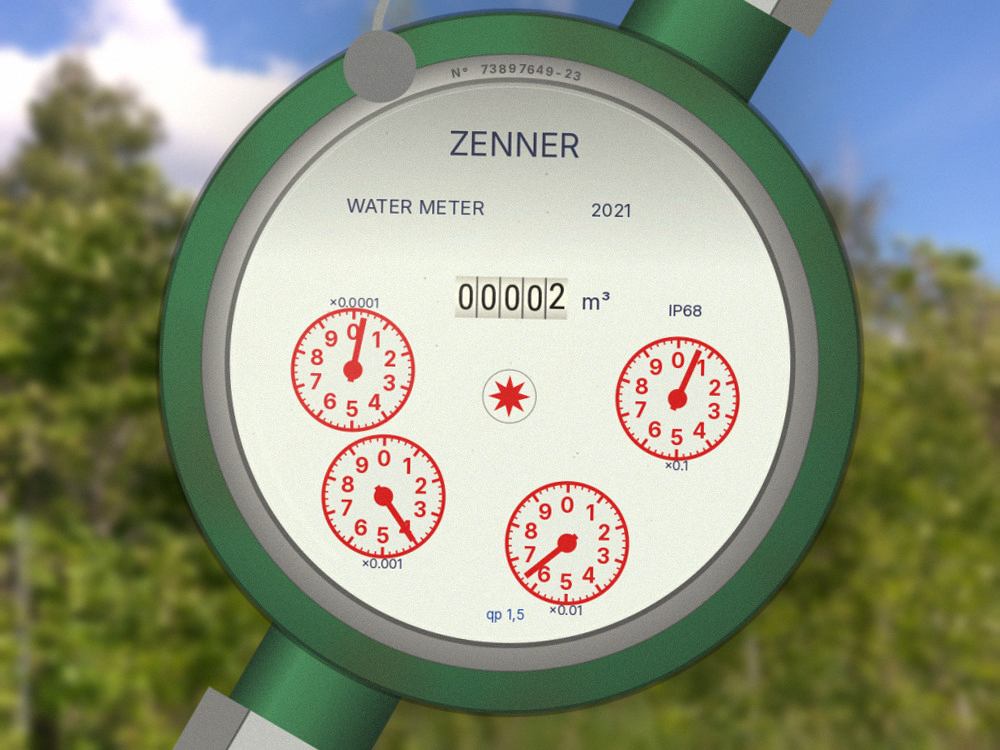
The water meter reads 2.0640 m³
